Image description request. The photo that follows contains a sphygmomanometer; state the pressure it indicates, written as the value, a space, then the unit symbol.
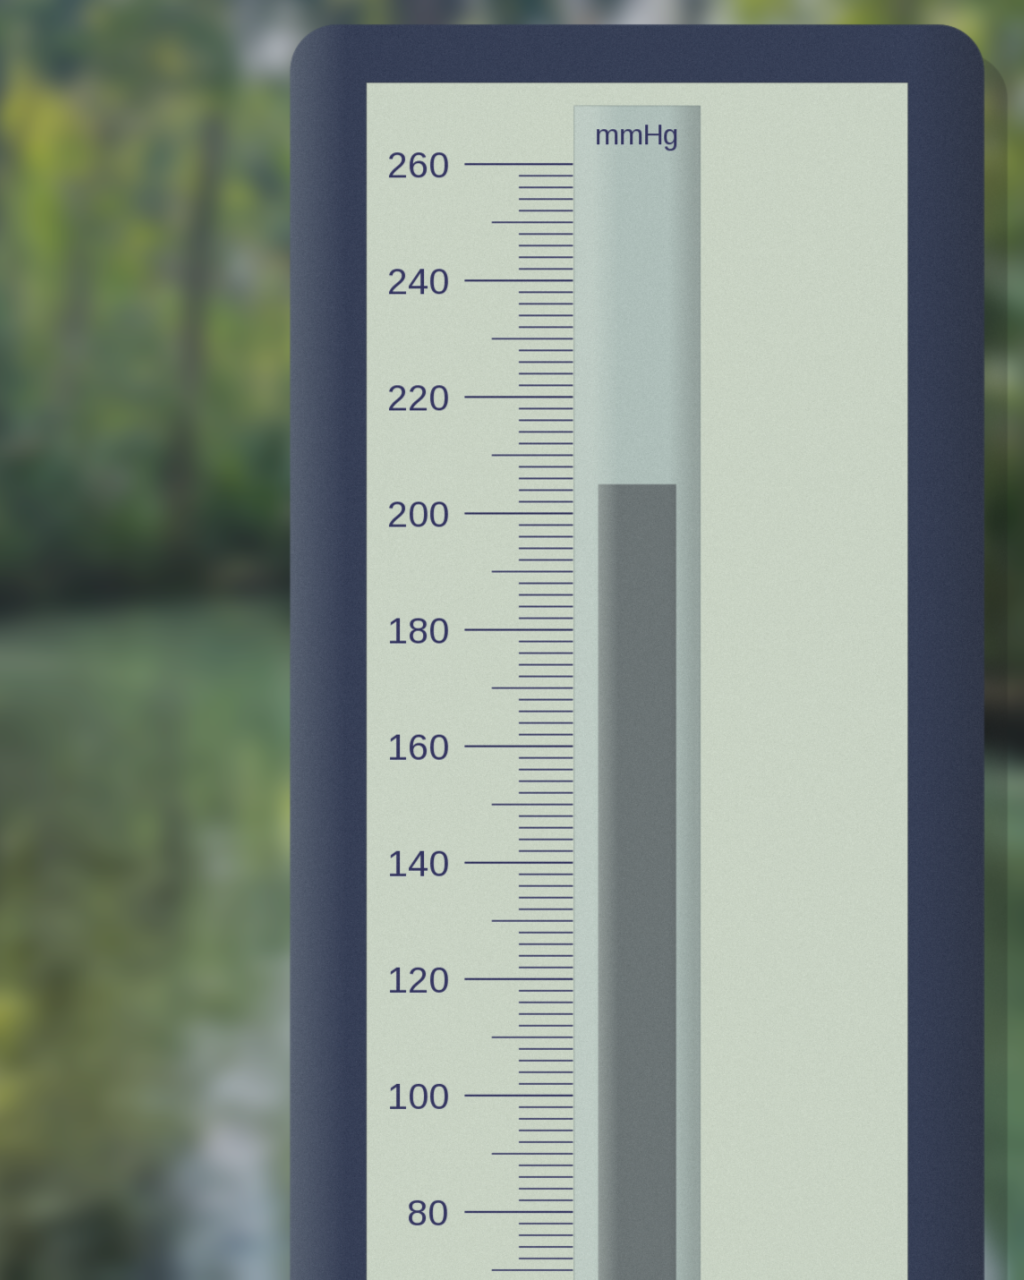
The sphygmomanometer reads 205 mmHg
